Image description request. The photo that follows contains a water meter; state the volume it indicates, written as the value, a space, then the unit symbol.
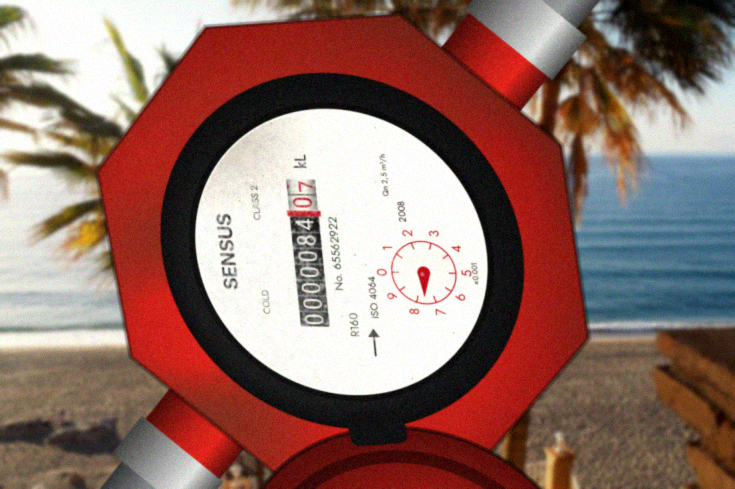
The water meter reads 84.067 kL
